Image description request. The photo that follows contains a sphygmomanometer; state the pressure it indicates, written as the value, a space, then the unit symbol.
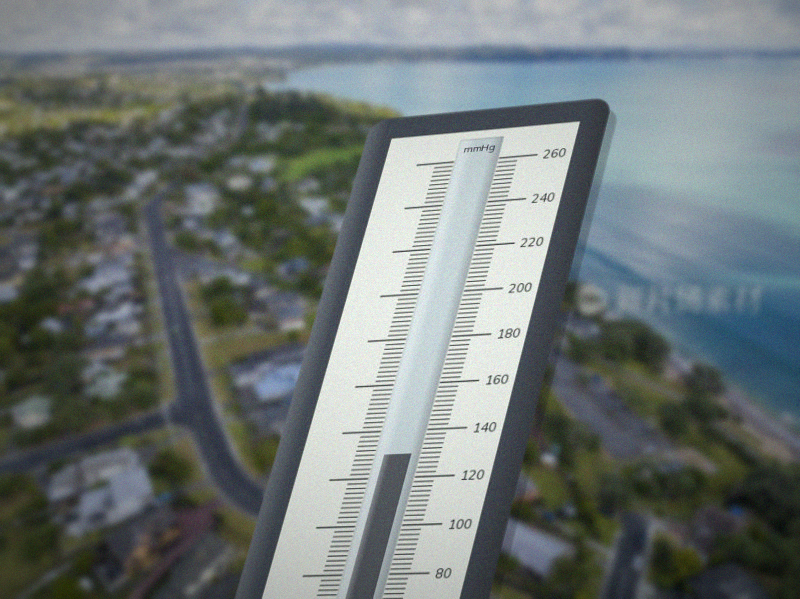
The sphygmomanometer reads 130 mmHg
